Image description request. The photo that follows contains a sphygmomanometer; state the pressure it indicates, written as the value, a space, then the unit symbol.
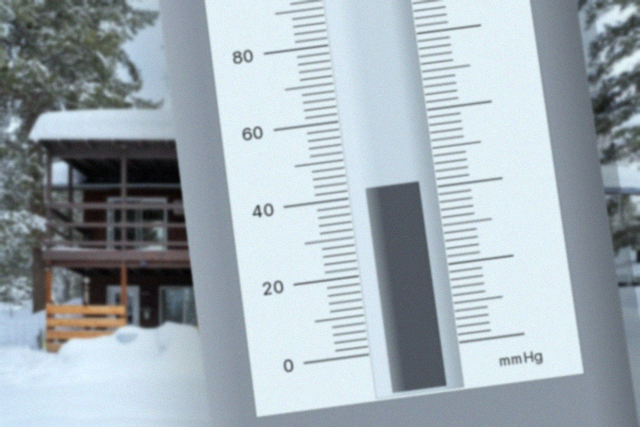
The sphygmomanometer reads 42 mmHg
